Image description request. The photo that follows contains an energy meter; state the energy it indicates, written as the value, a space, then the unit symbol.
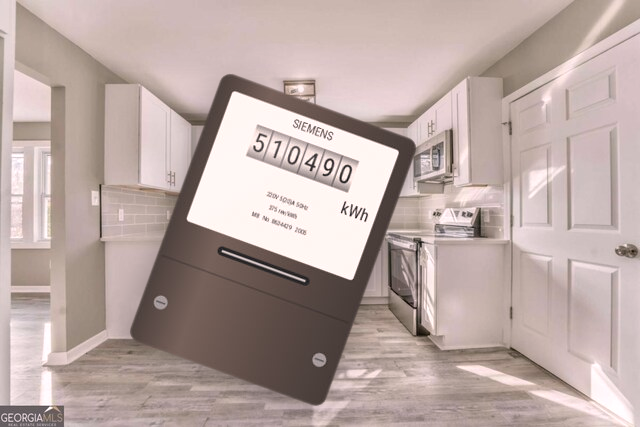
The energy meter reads 510490 kWh
